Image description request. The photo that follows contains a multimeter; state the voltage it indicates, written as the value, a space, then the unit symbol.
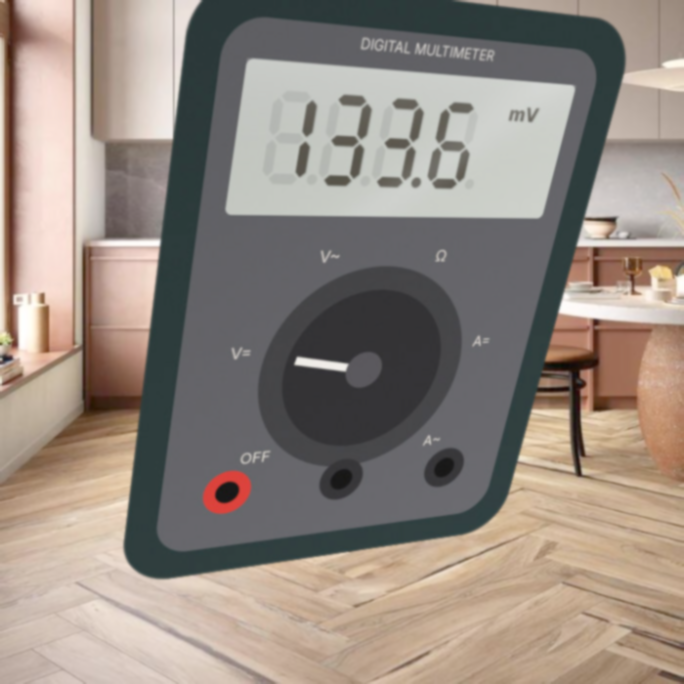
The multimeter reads 133.6 mV
